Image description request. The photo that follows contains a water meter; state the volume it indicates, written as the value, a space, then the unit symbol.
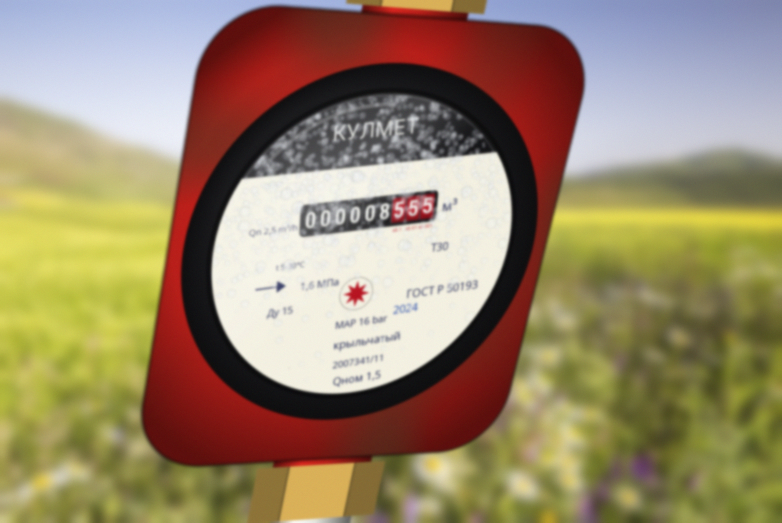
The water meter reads 8.555 m³
